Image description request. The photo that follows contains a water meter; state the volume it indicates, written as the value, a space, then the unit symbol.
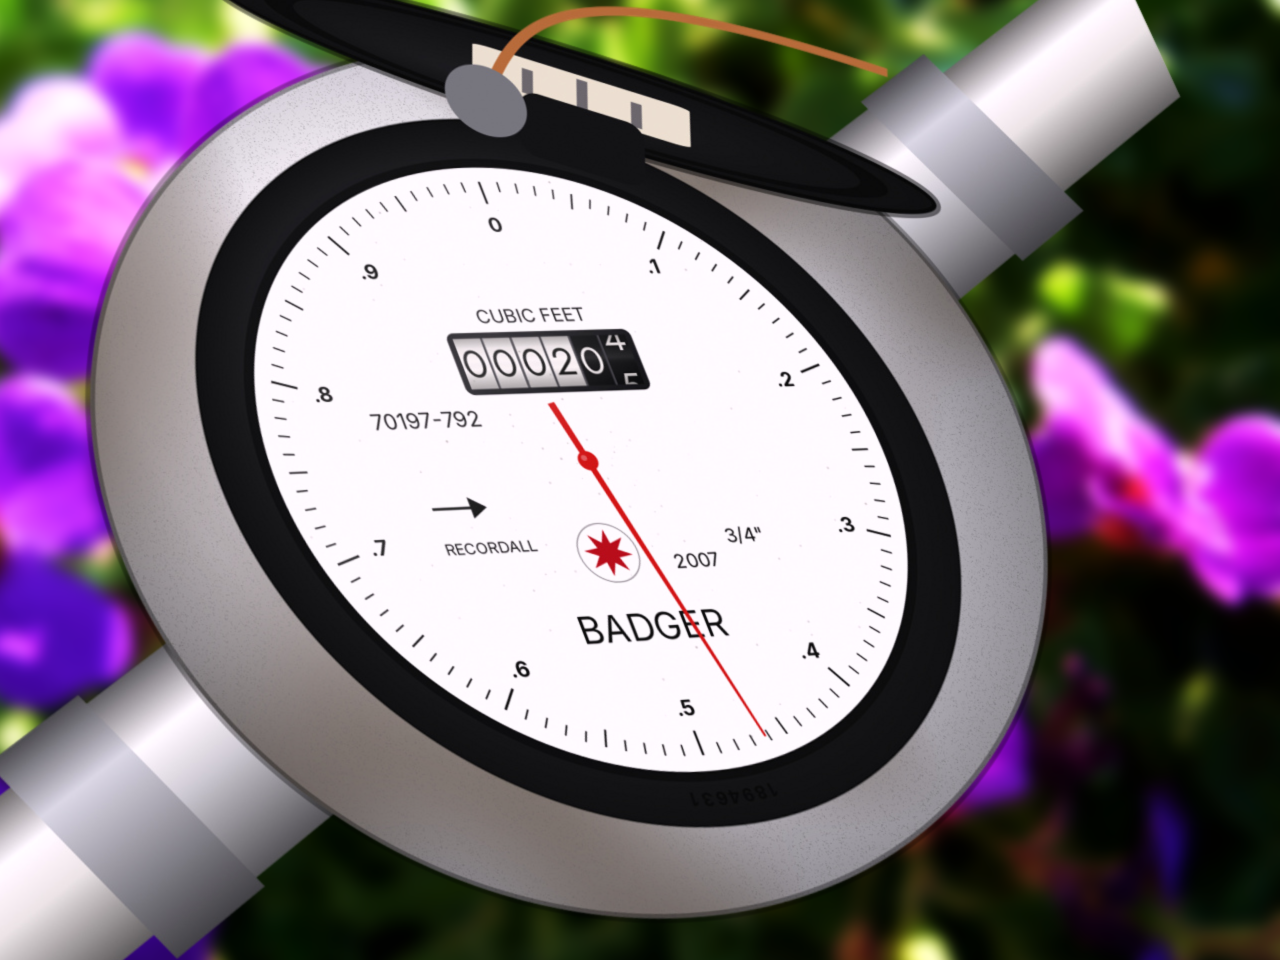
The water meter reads 204.46 ft³
